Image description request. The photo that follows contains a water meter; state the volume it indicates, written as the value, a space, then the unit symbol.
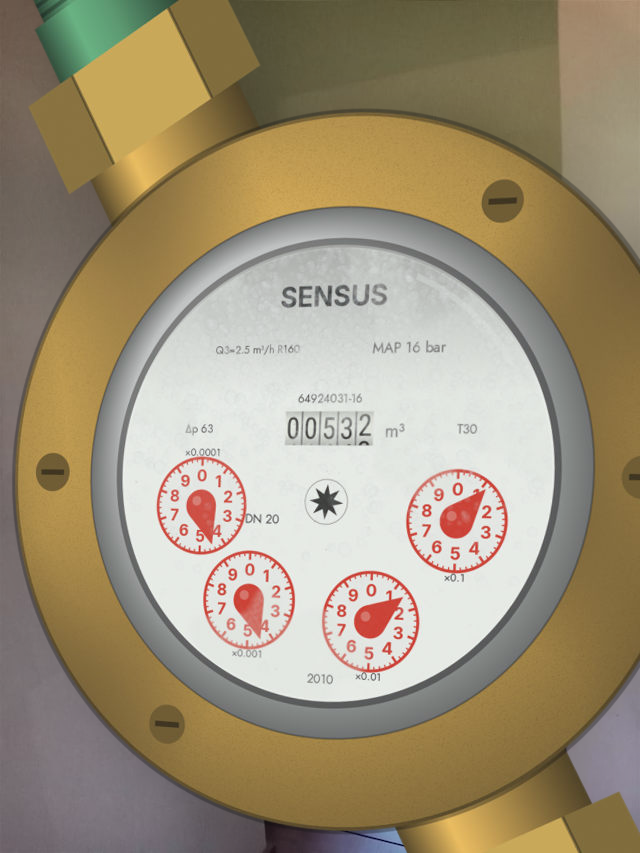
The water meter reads 532.1144 m³
